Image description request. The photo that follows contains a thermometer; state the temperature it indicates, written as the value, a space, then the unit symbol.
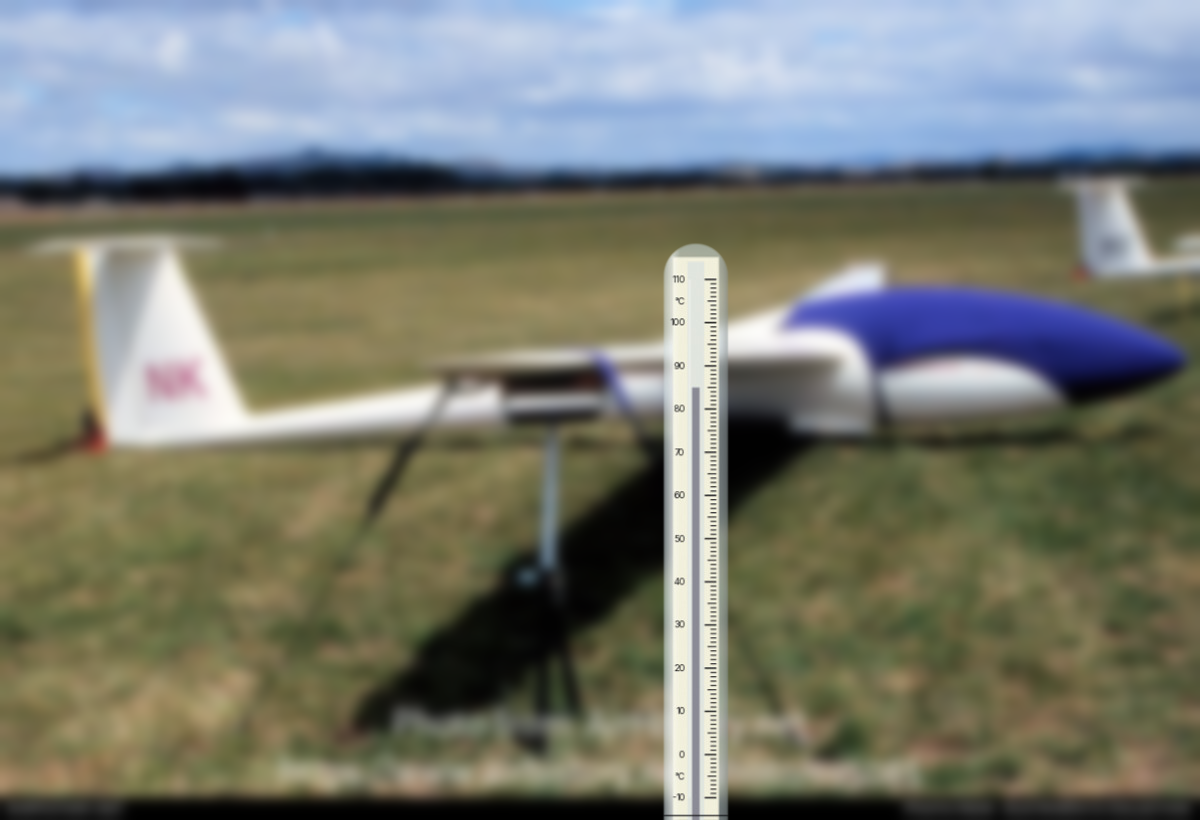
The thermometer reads 85 °C
